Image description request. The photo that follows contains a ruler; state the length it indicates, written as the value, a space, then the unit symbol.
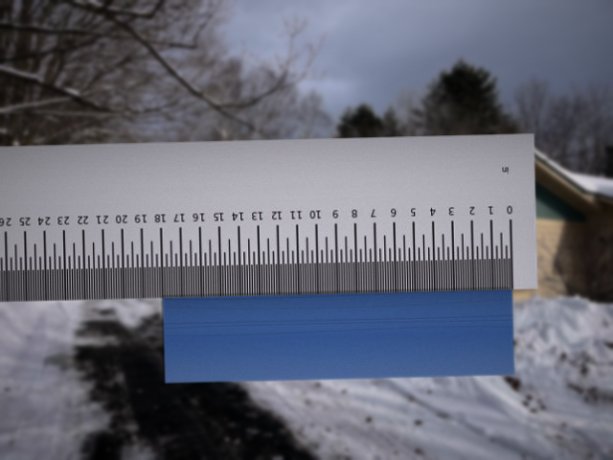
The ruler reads 18 in
